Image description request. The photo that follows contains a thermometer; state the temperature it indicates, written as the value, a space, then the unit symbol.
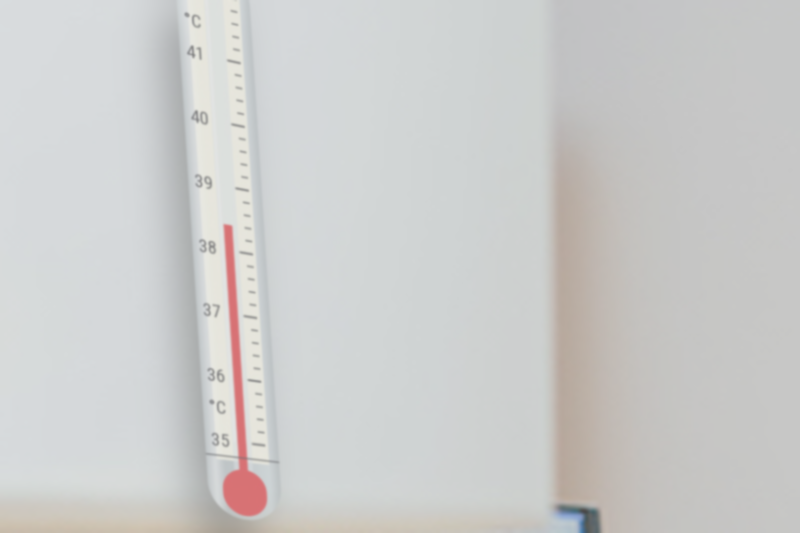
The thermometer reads 38.4 °C
